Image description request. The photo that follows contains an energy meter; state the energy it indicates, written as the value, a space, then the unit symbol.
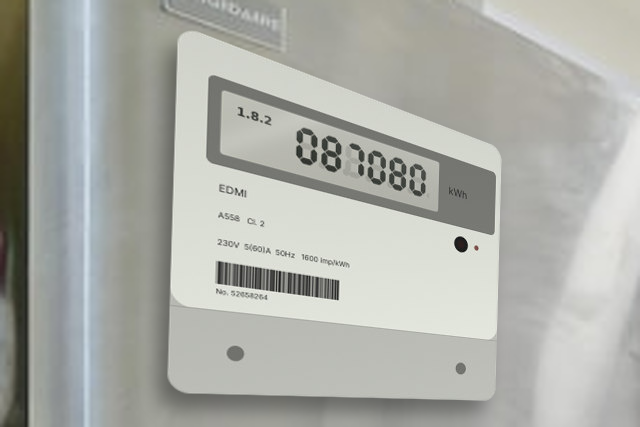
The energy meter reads 87080 kWh
